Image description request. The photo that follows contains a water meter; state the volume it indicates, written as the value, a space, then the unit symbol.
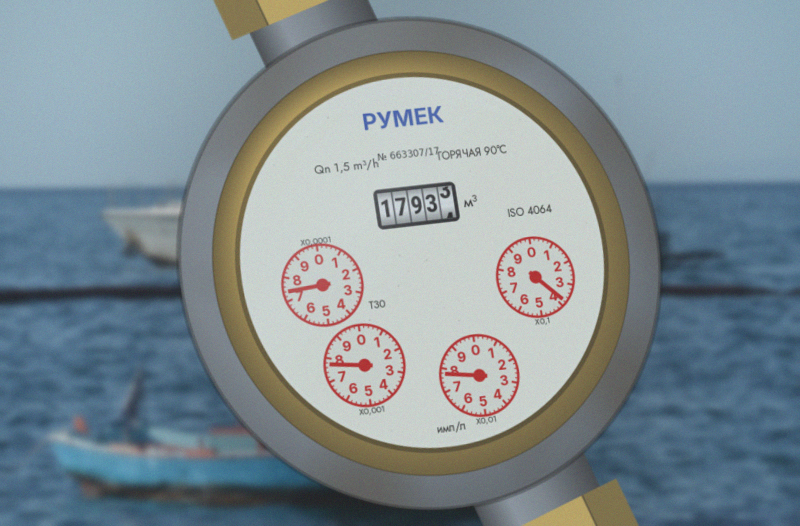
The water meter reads 17933.3777 m³
